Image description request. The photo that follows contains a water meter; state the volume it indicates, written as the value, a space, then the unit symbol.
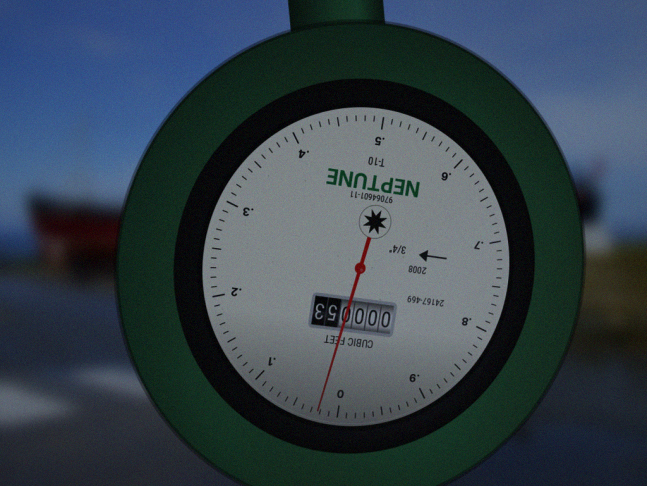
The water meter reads 53.02 ft³
